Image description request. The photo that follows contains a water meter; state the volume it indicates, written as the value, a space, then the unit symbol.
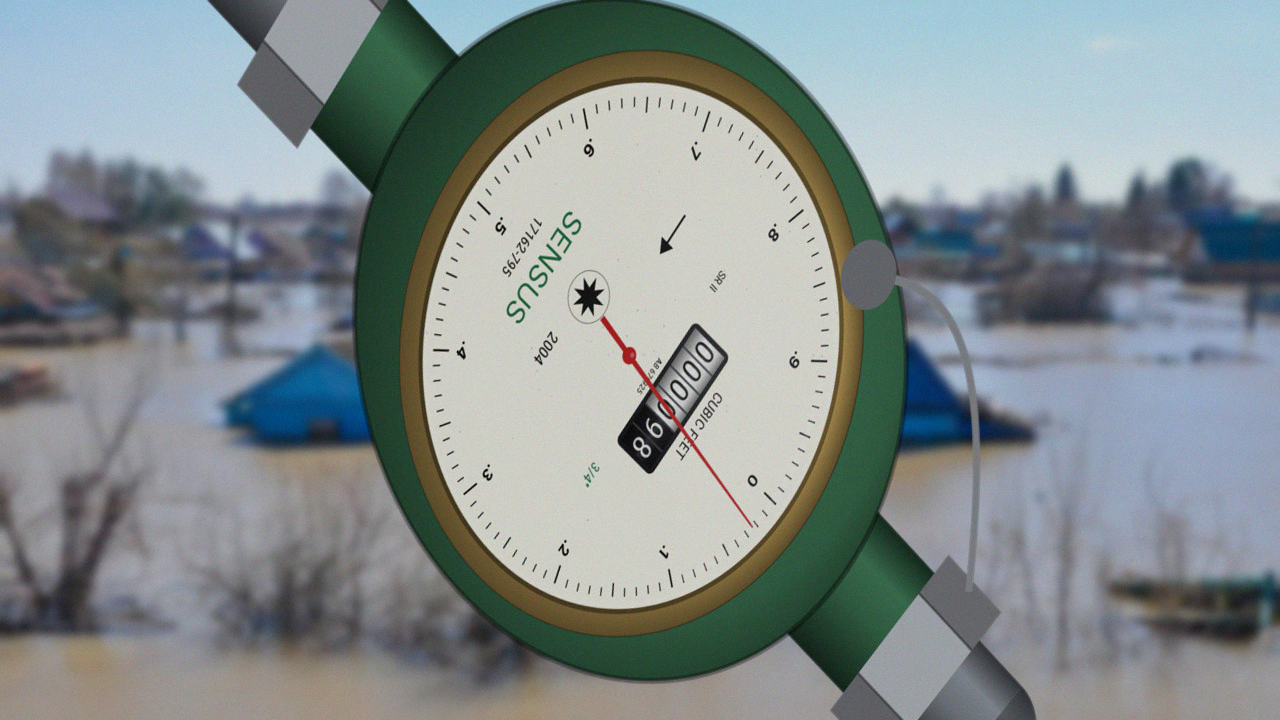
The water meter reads 98.02 ft³
